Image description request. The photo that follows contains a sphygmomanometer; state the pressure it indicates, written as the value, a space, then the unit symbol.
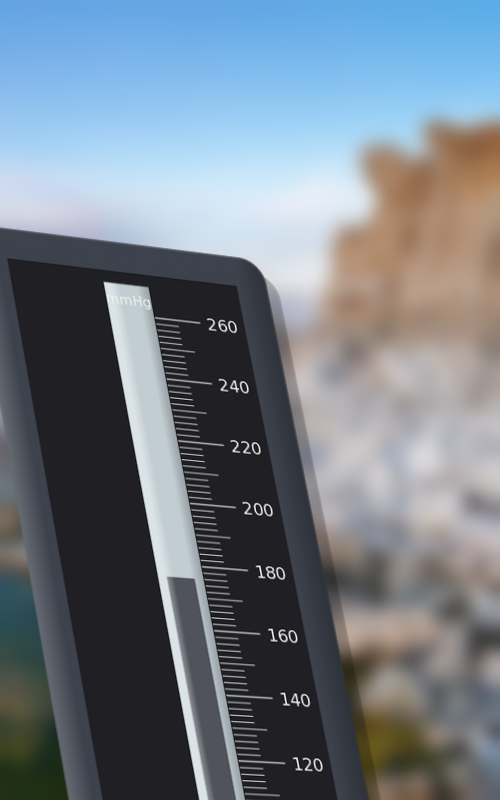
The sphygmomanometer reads 176 mmHg
